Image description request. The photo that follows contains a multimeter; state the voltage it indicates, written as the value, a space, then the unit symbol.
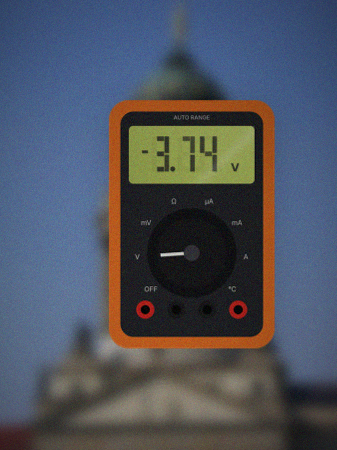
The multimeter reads -3.74 V
